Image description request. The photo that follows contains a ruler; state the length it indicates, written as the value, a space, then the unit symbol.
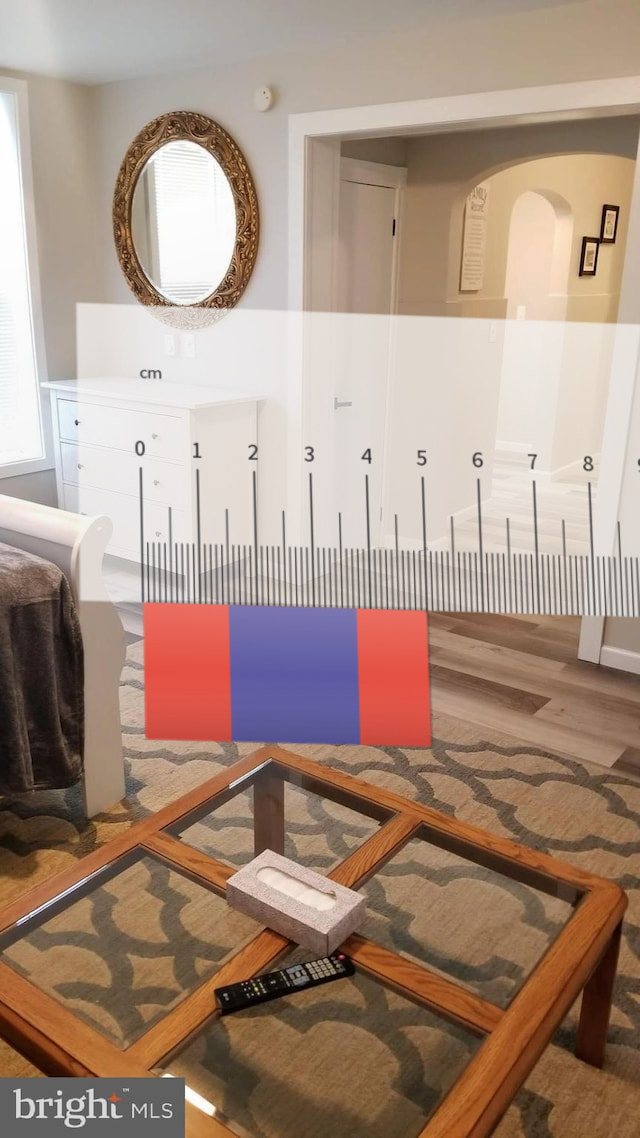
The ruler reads 5 cm
